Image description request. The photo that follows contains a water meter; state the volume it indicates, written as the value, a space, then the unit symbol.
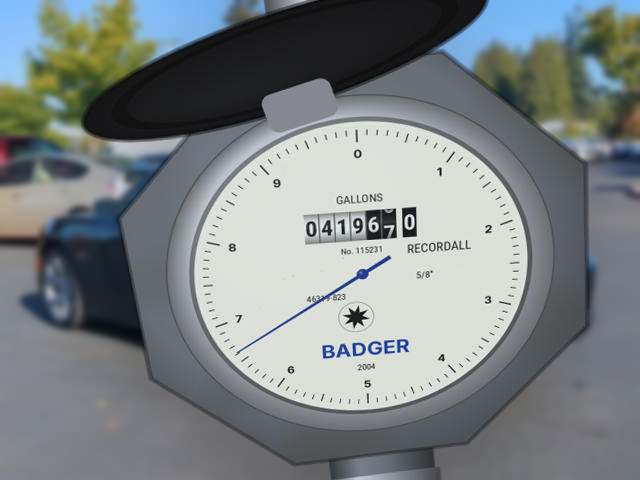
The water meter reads 419666.6 gal
